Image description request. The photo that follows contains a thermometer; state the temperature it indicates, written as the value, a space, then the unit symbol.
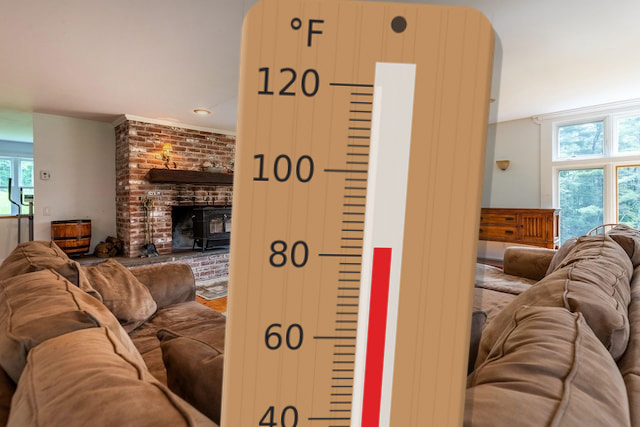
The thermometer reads 82 °F
